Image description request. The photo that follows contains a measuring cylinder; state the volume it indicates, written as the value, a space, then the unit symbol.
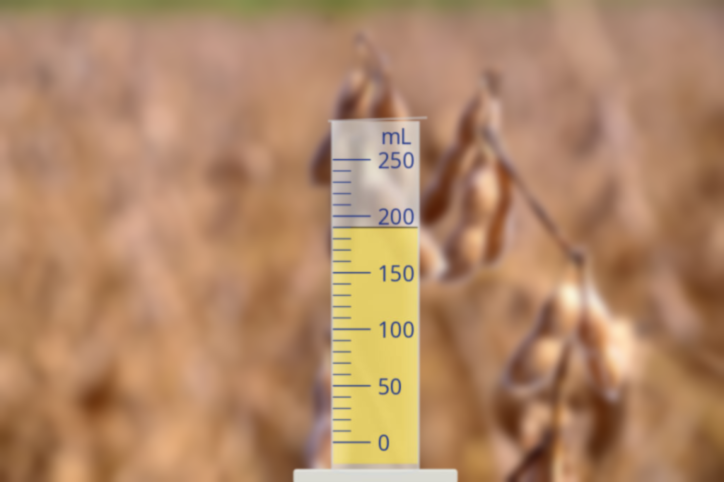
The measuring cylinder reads 190 mL
